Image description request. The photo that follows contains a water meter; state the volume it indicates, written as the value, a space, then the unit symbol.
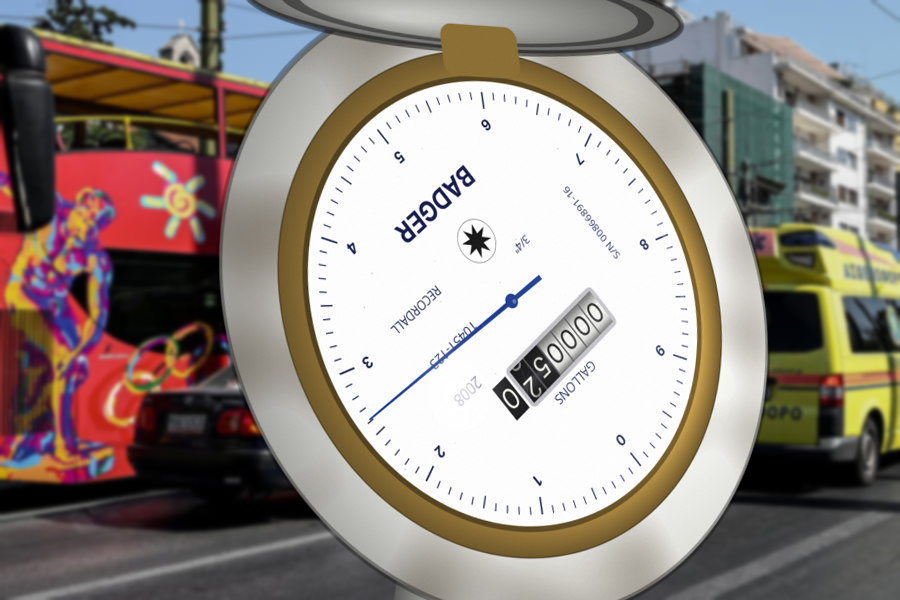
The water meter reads 522.6 gal
